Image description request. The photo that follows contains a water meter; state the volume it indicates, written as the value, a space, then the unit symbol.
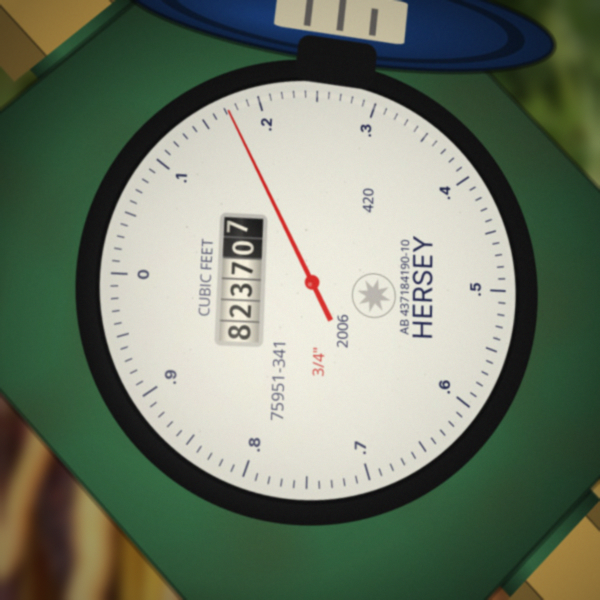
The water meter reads 823707.17 ft³
